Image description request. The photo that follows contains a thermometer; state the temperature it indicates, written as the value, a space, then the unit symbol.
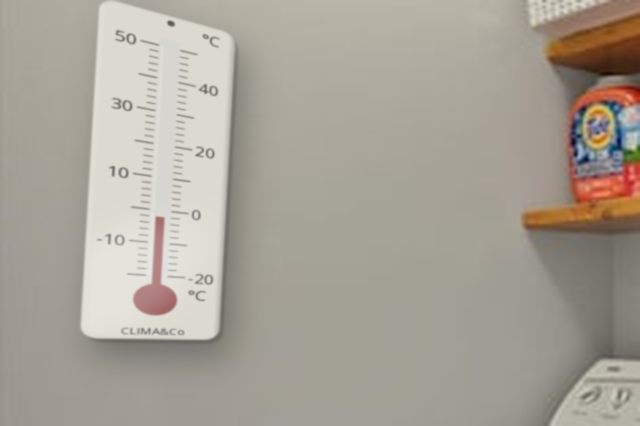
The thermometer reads -2 °C
